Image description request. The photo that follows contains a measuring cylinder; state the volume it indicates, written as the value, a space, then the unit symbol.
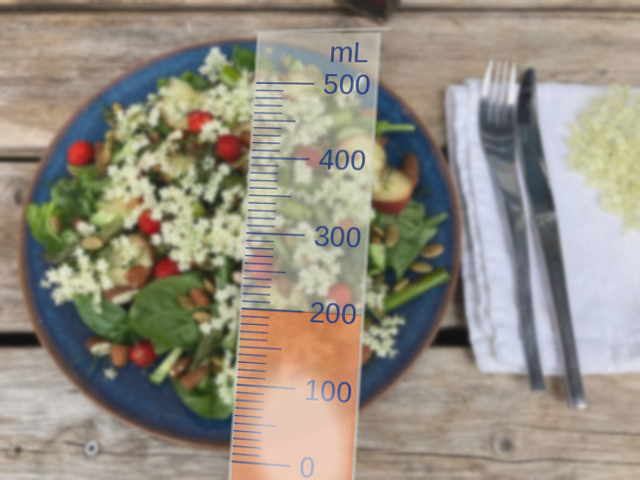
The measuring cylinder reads 200 mL
